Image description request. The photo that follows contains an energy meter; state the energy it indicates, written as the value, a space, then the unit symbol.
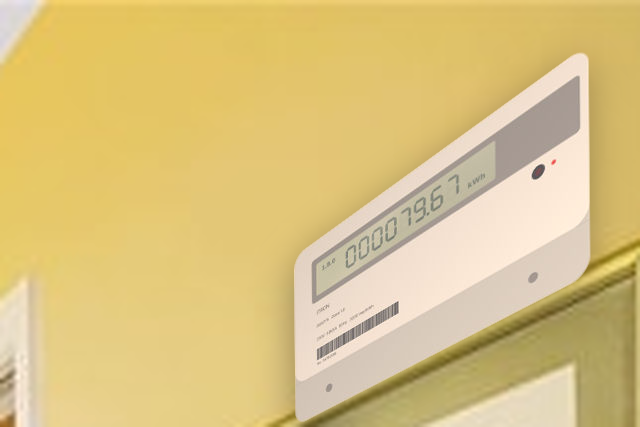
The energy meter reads 79.67 kWh
